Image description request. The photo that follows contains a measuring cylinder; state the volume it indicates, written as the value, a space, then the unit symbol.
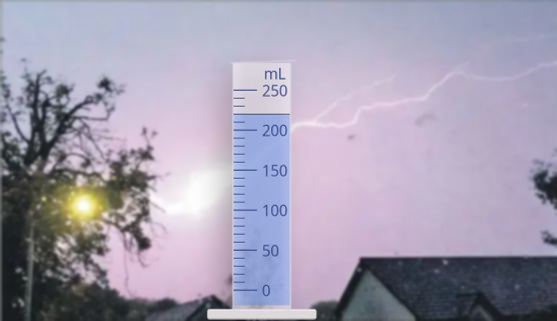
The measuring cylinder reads 220 mL
